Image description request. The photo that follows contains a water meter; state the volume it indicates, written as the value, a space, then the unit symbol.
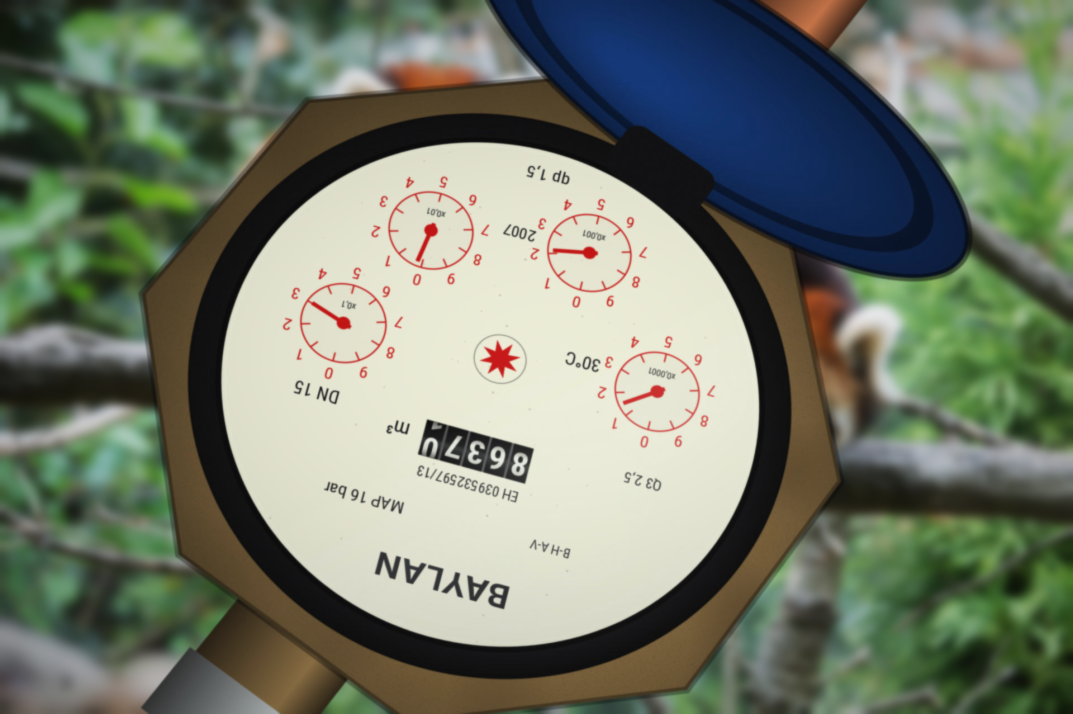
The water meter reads 86370.3021 m³
